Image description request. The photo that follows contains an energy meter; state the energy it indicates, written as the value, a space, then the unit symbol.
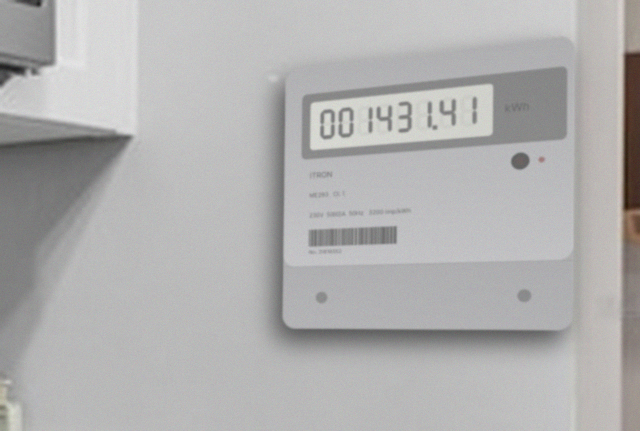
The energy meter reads 1431.41 kWh
